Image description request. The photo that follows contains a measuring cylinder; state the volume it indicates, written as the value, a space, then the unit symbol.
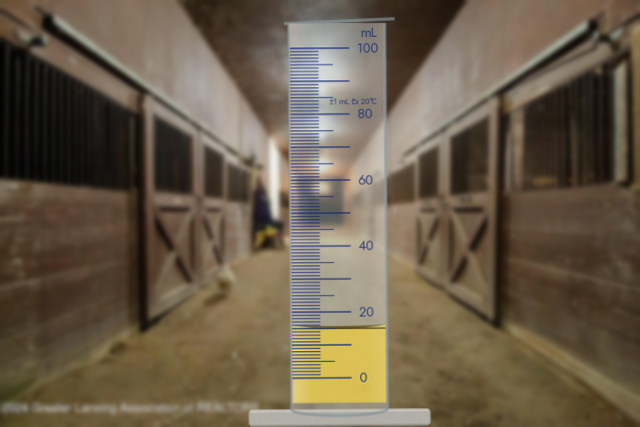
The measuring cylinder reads 15 mL
